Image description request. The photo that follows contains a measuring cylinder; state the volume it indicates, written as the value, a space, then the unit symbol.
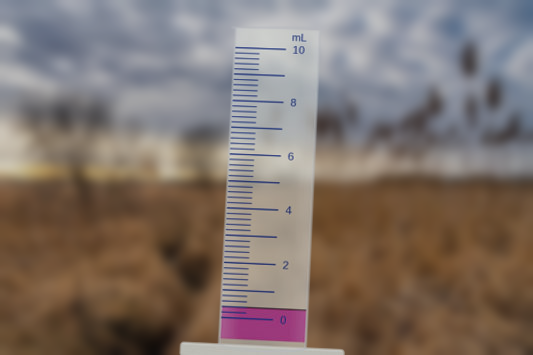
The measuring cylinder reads 0.4 mL
